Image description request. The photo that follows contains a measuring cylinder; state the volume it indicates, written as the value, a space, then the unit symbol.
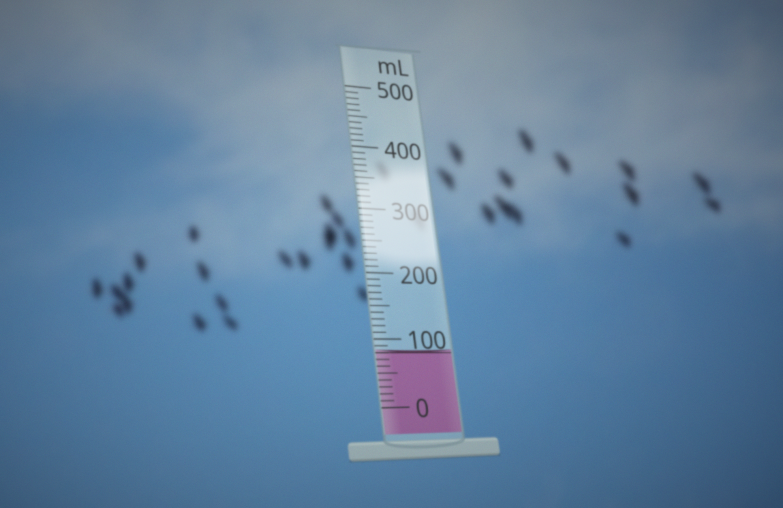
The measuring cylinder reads 80 mL
